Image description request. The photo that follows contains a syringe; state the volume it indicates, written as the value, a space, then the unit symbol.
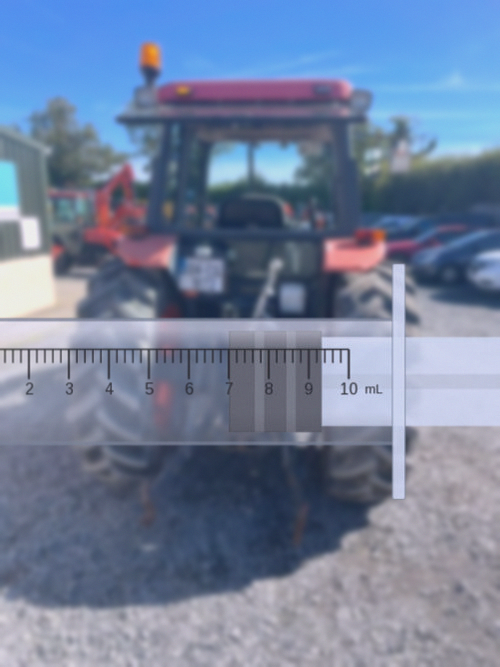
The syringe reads 7 mL
